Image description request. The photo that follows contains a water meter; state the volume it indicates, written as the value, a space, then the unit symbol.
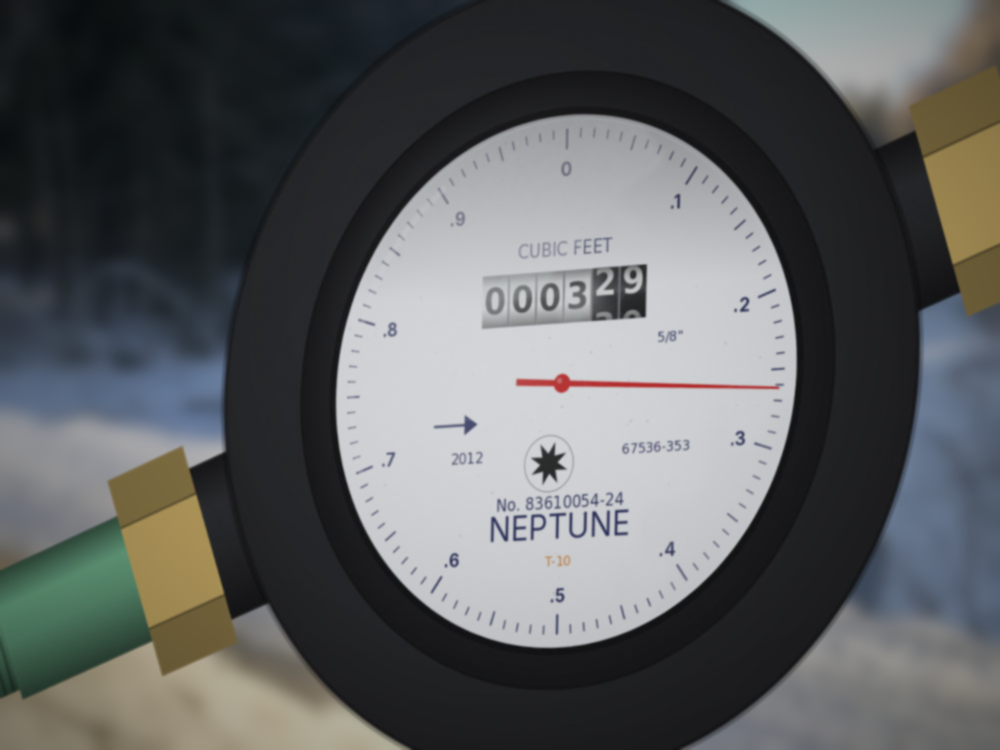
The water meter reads 329.26 ft³
